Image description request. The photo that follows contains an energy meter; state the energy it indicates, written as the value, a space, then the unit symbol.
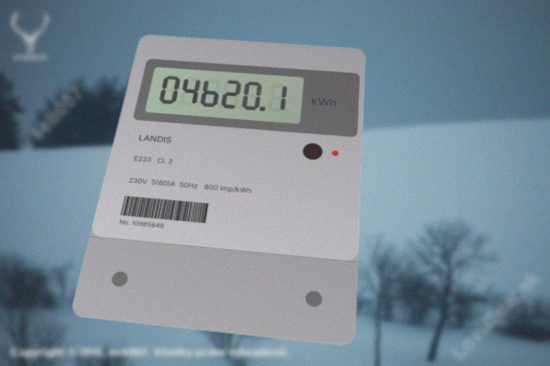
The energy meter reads 4620.1 kWh
